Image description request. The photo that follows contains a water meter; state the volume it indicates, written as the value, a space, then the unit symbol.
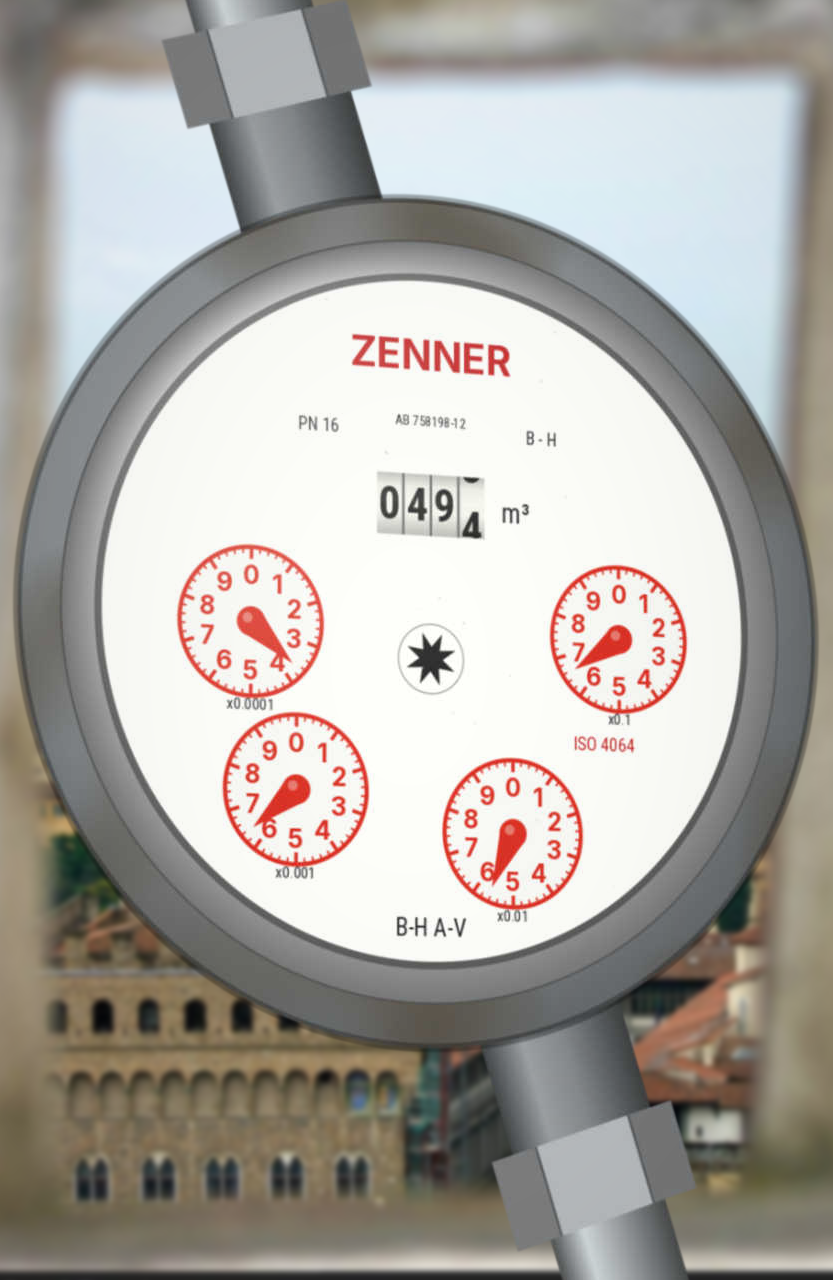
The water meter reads 493.6563 m³
